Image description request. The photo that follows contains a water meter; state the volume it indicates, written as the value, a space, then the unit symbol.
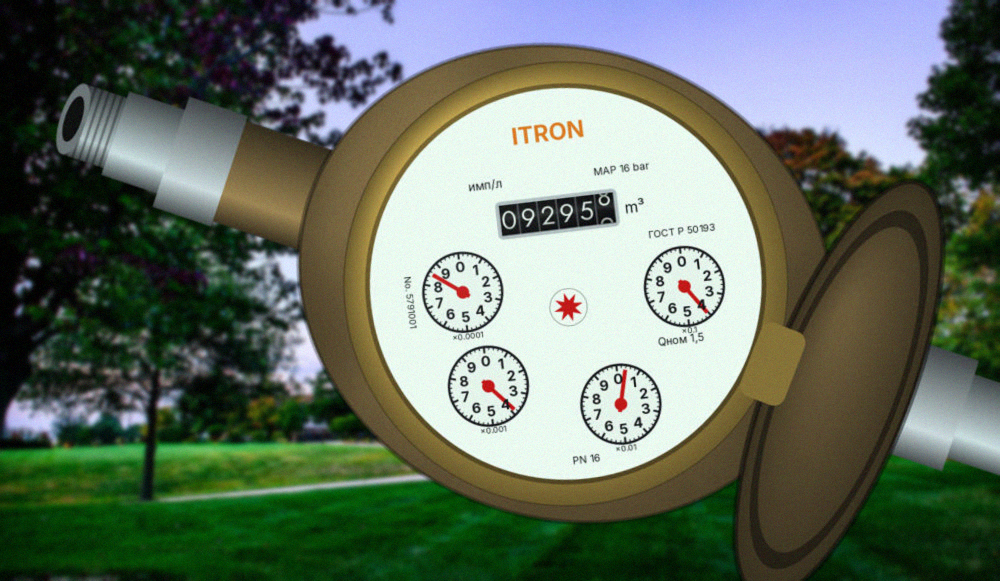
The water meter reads 92958.4038 m³
